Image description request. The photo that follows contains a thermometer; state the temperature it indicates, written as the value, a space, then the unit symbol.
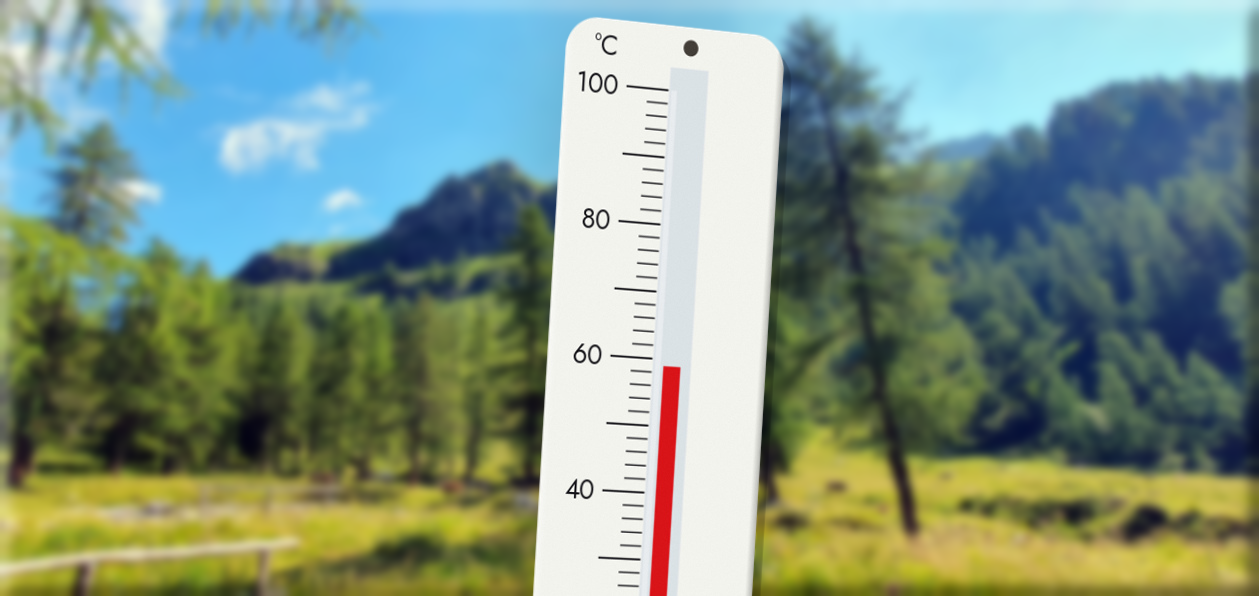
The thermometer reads 59 °C
